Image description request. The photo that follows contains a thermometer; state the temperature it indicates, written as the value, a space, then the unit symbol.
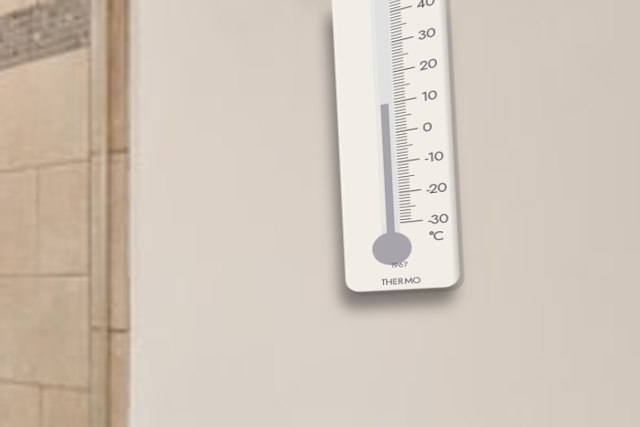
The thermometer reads 10 °C
